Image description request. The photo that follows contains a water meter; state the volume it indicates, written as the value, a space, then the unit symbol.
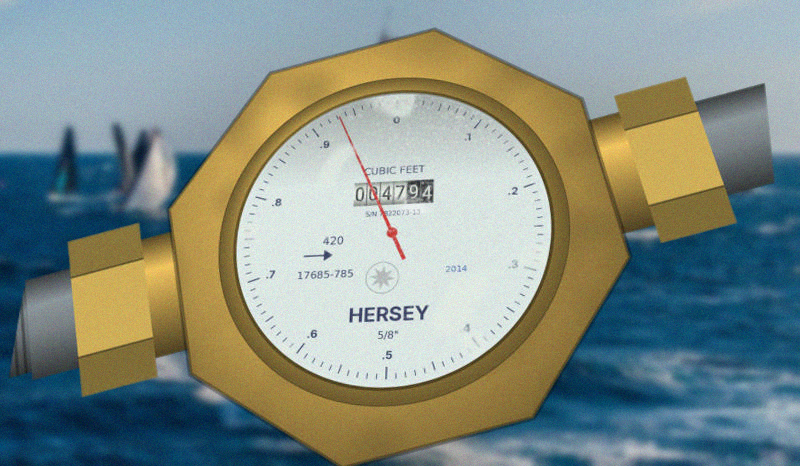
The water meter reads 4793.93 ft³
